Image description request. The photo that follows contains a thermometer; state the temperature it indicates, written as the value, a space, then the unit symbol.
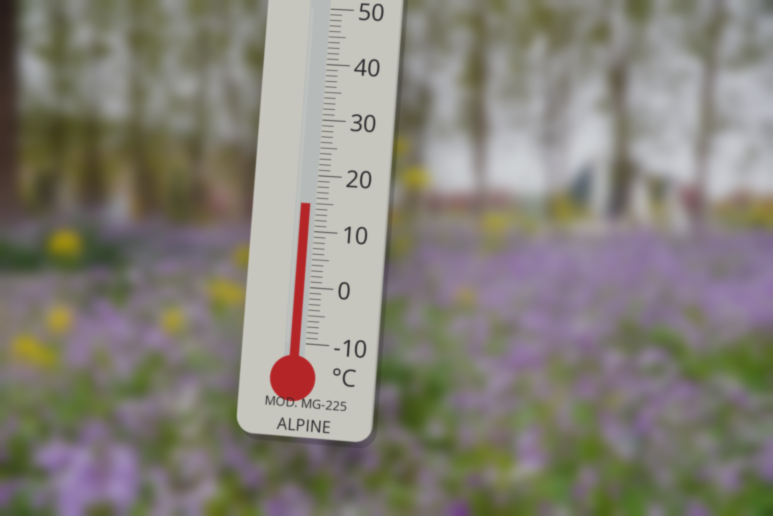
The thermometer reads 15 °C
